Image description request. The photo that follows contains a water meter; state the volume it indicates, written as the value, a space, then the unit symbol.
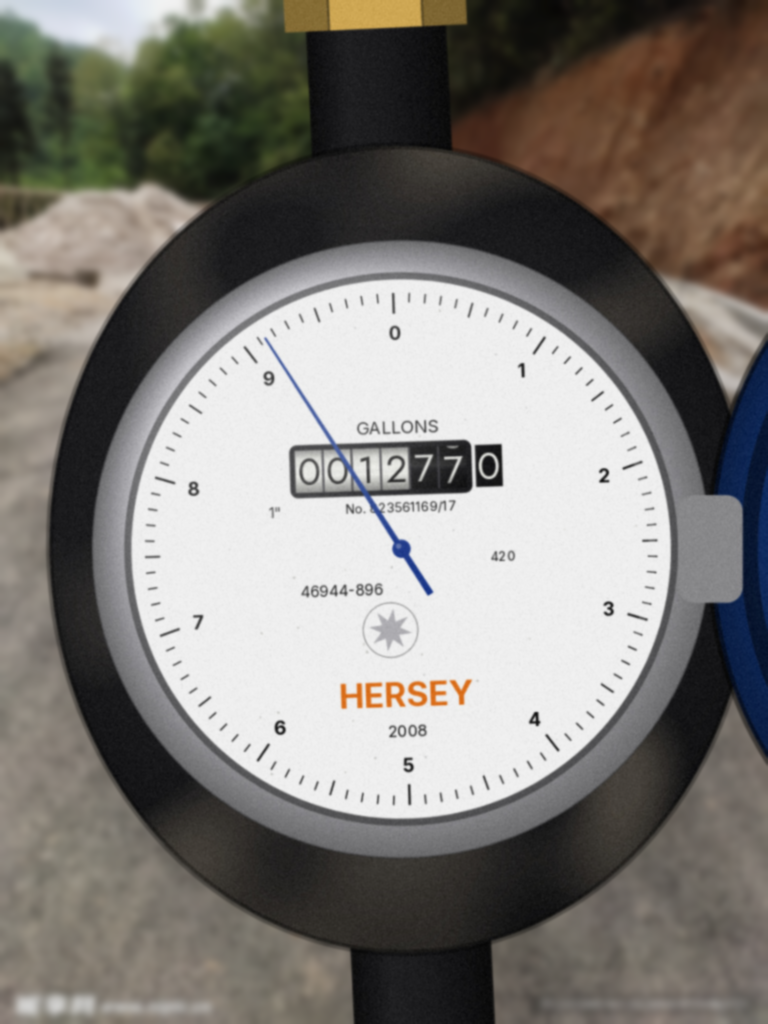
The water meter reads 12769.1 gal
